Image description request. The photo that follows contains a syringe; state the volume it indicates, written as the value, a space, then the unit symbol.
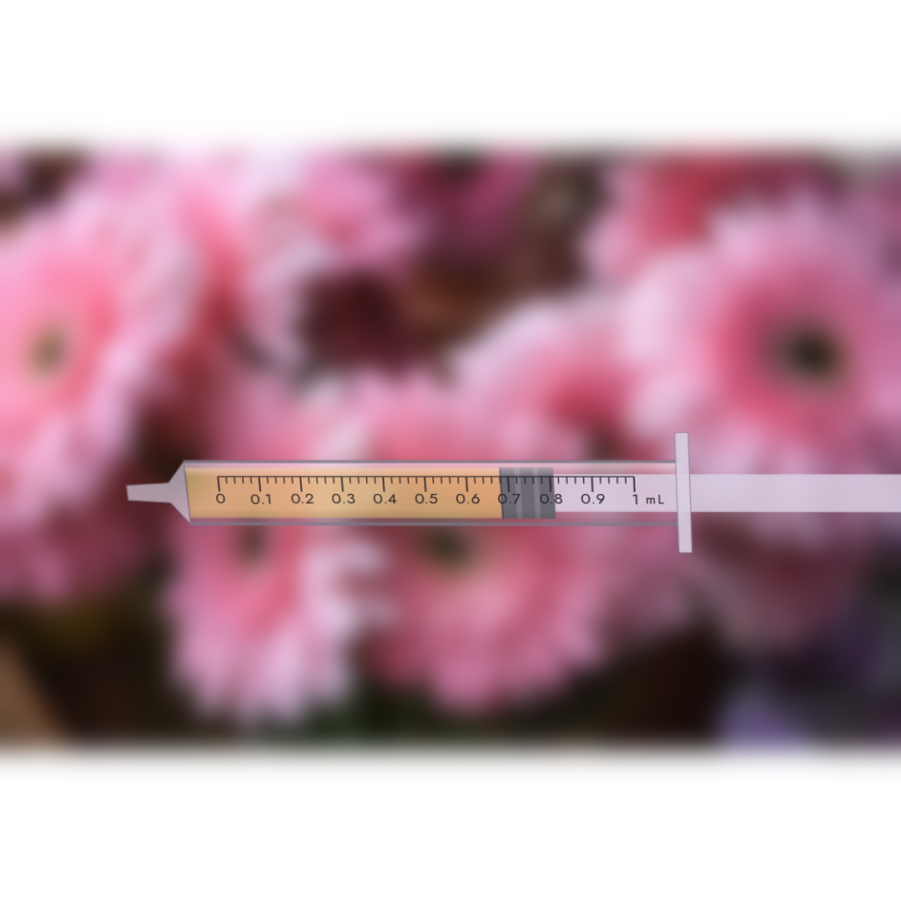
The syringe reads 0.68 mL
